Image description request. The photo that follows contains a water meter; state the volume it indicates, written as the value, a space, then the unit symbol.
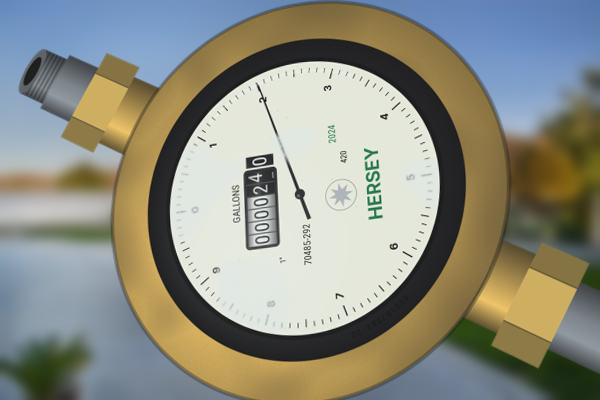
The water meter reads 242.0 gal
